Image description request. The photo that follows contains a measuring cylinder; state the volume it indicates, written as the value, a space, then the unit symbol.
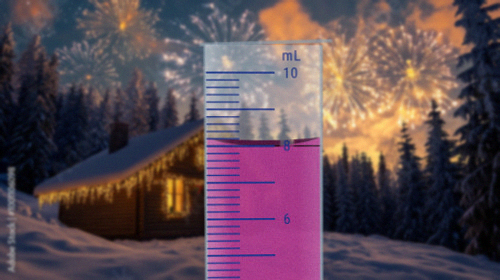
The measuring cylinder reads 8 mL
